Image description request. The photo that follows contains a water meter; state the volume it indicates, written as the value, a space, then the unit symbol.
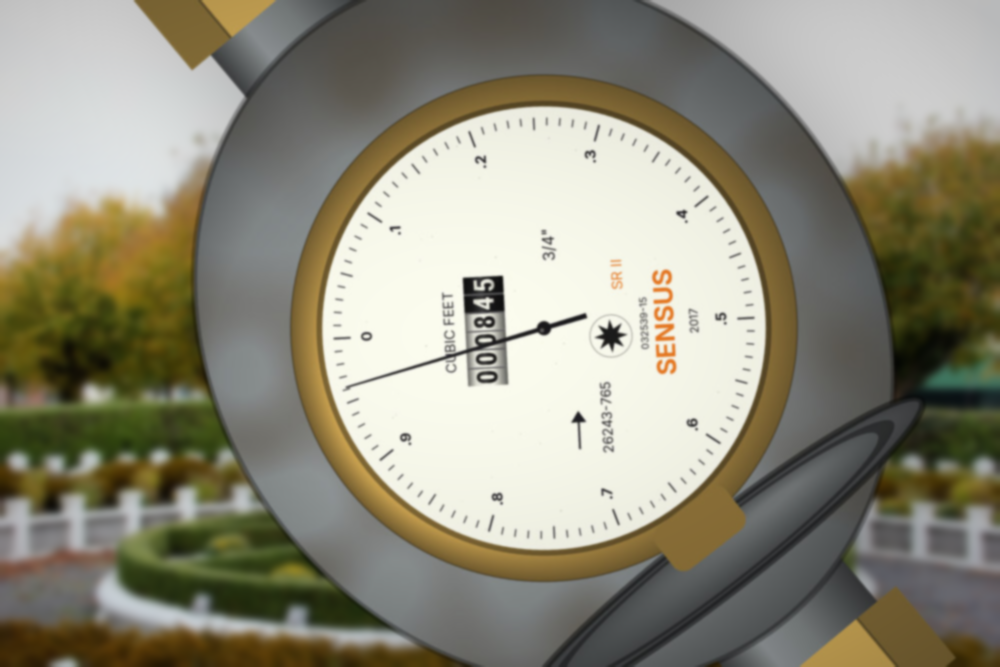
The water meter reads 844.96 ft³
